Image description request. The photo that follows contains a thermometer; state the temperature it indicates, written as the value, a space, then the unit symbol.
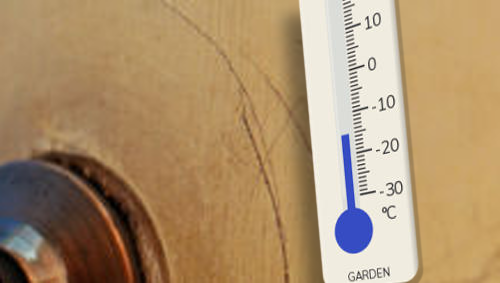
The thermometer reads -15 °C
